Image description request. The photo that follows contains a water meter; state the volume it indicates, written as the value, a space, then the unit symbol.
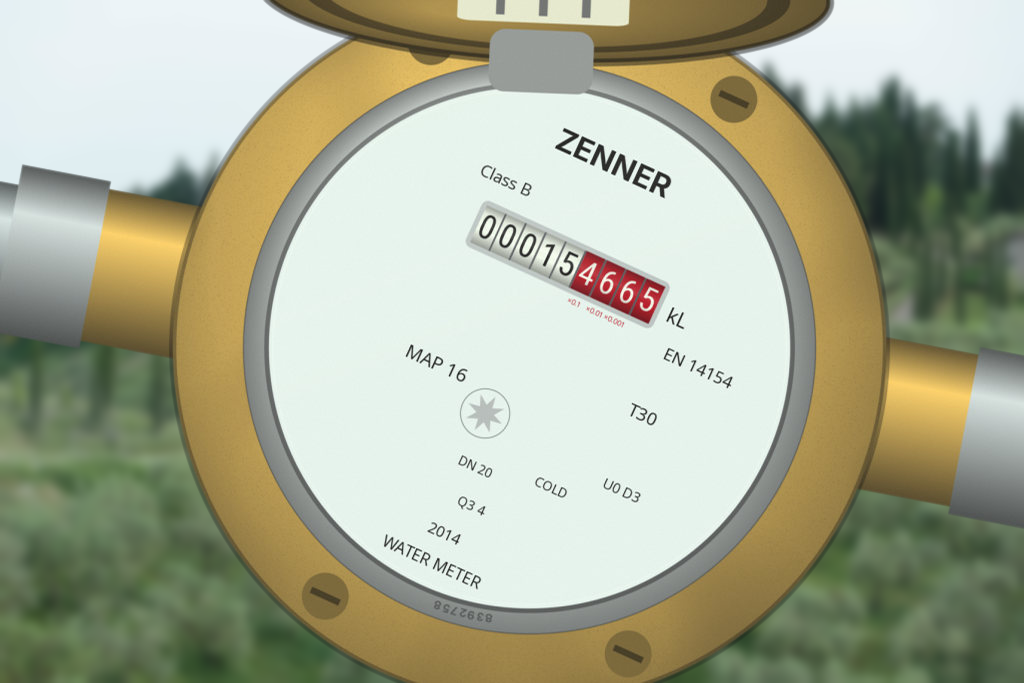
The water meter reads 15.4665 kL
